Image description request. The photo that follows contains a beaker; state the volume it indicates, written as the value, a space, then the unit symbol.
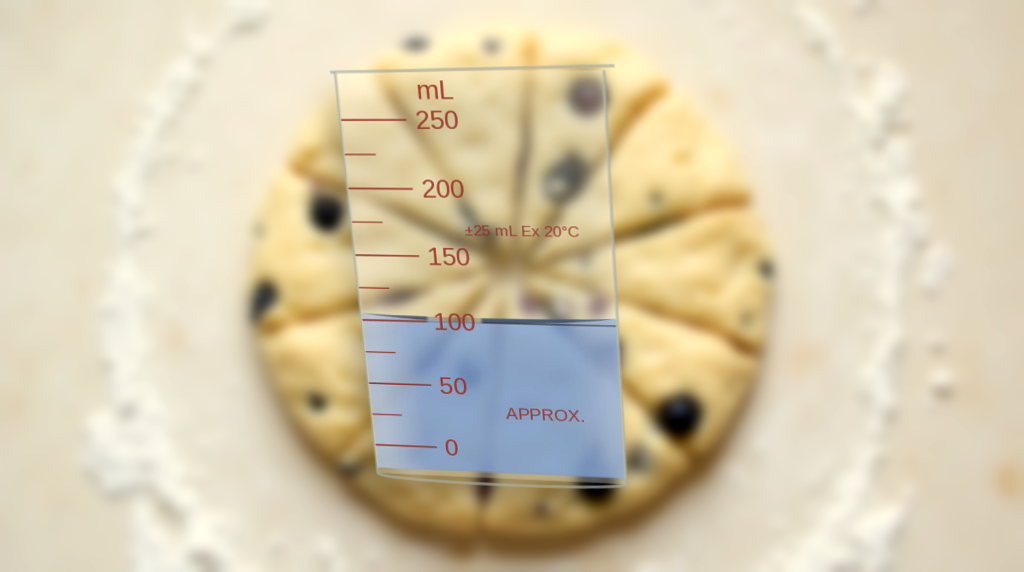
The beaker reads 100 mL
